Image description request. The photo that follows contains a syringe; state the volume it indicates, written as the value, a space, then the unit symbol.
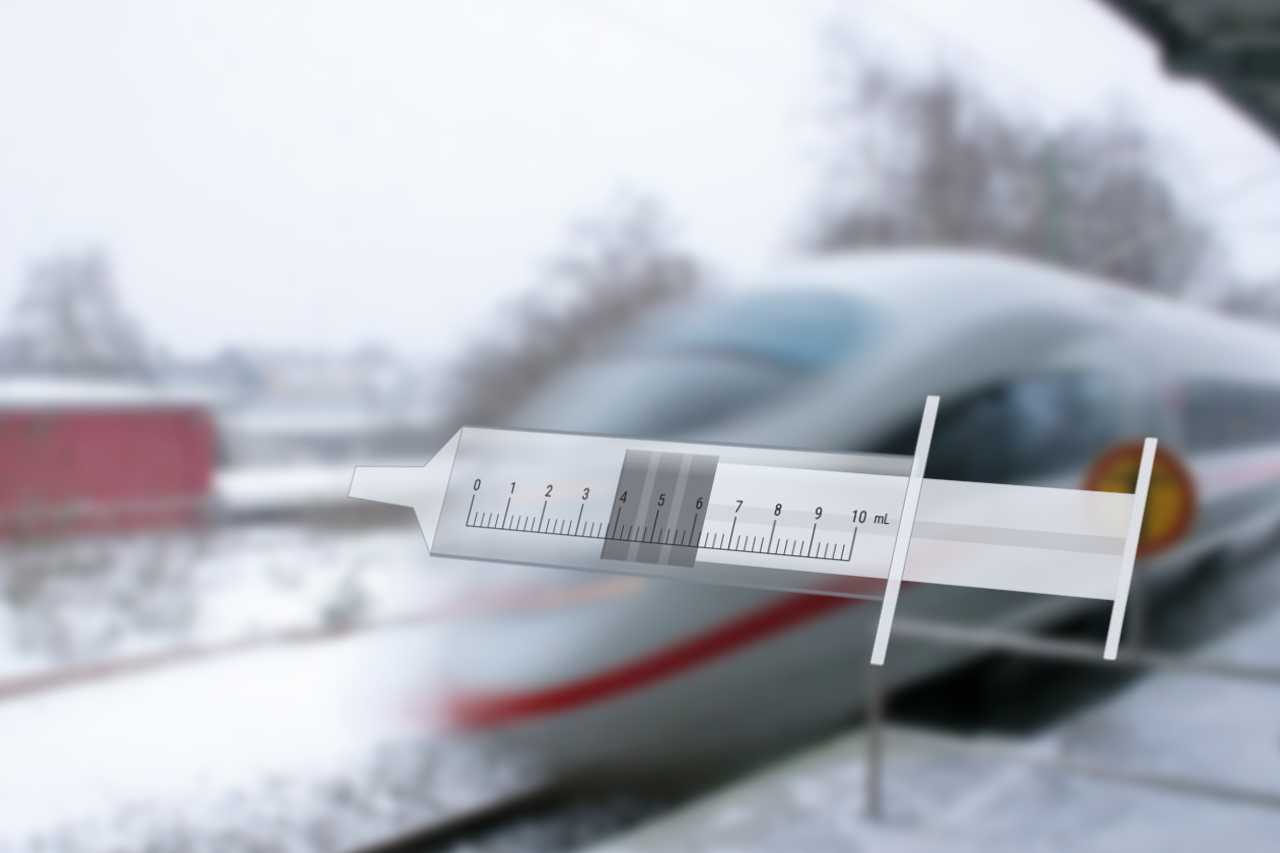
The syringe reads 3.8 mL
